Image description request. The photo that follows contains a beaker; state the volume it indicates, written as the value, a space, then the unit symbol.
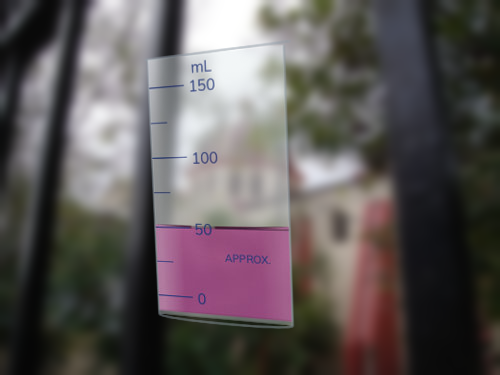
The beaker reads 50 mL
